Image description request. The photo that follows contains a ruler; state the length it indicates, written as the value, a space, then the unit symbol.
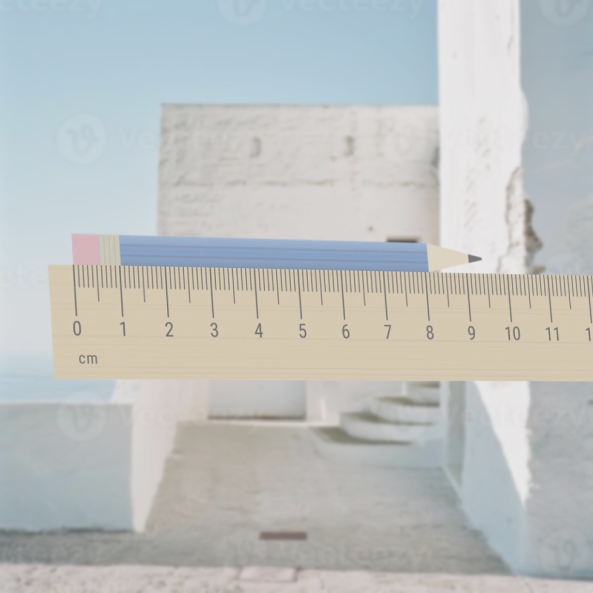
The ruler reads 9.4 cm
